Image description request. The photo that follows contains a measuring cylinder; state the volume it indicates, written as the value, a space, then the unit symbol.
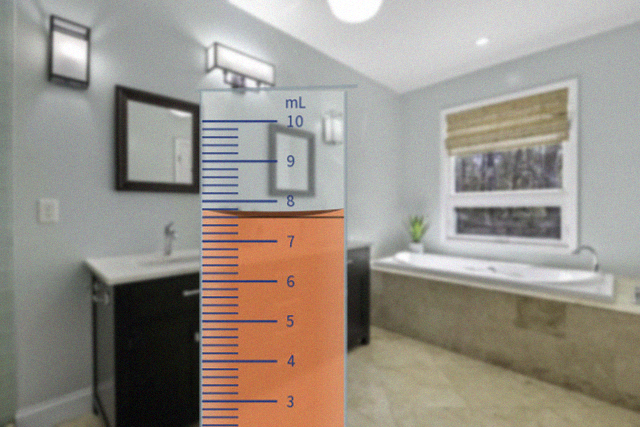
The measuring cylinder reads 7.6 mL
